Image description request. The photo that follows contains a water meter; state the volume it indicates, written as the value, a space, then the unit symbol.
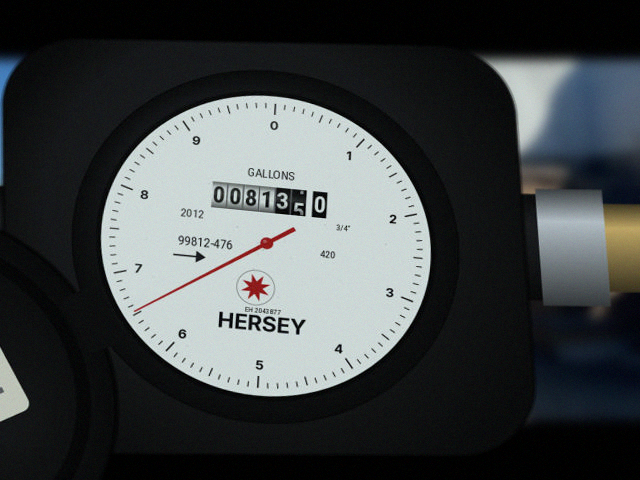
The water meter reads 81346.5 gal
